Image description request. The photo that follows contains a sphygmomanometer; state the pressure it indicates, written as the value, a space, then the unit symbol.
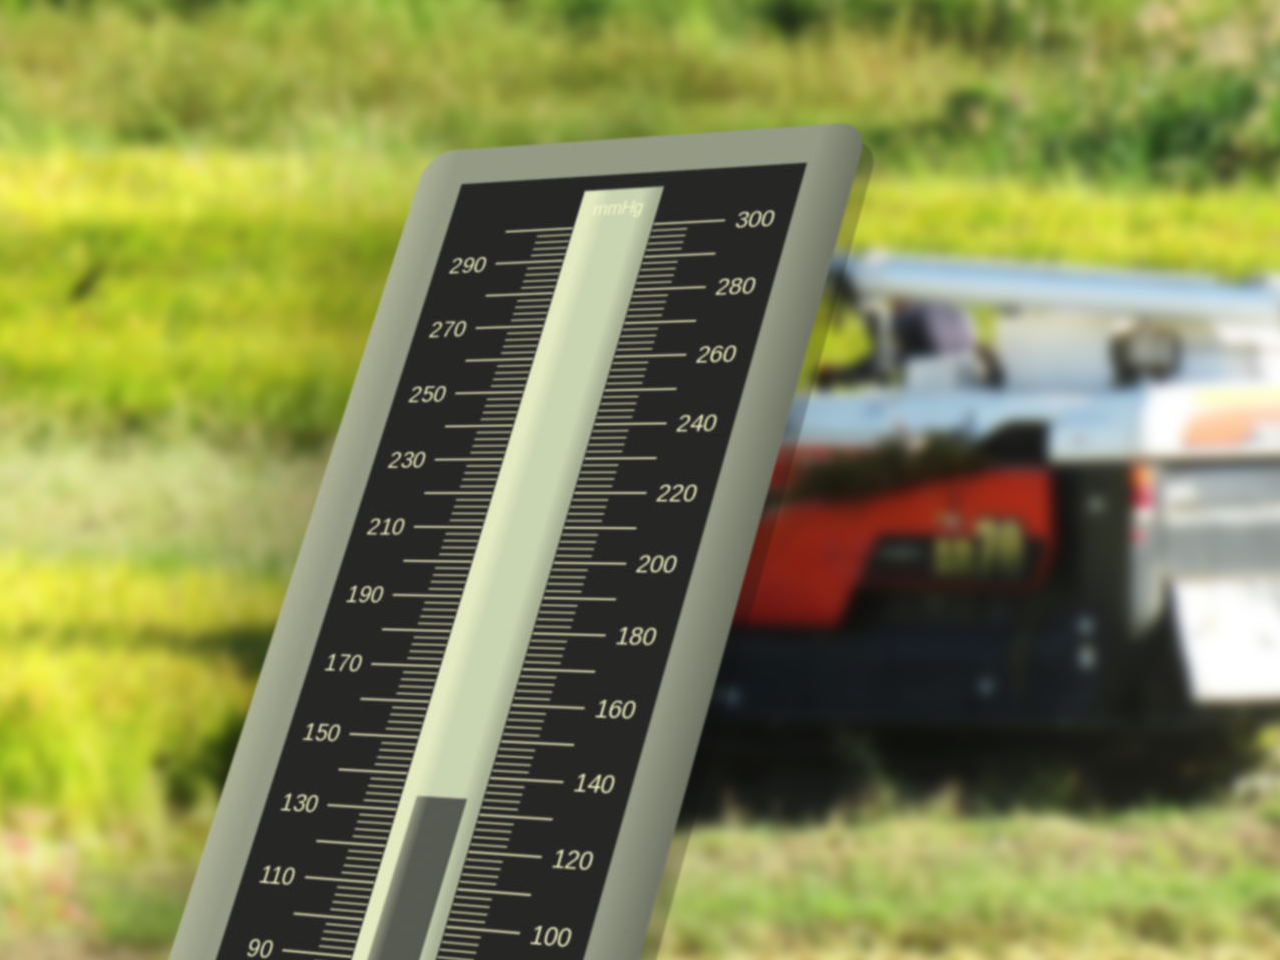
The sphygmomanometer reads 134 mmHg
